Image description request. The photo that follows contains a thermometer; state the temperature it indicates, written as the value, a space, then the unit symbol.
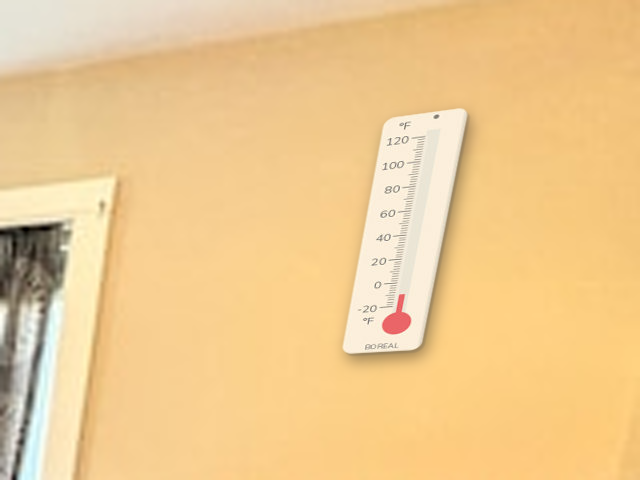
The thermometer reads -10 °F
